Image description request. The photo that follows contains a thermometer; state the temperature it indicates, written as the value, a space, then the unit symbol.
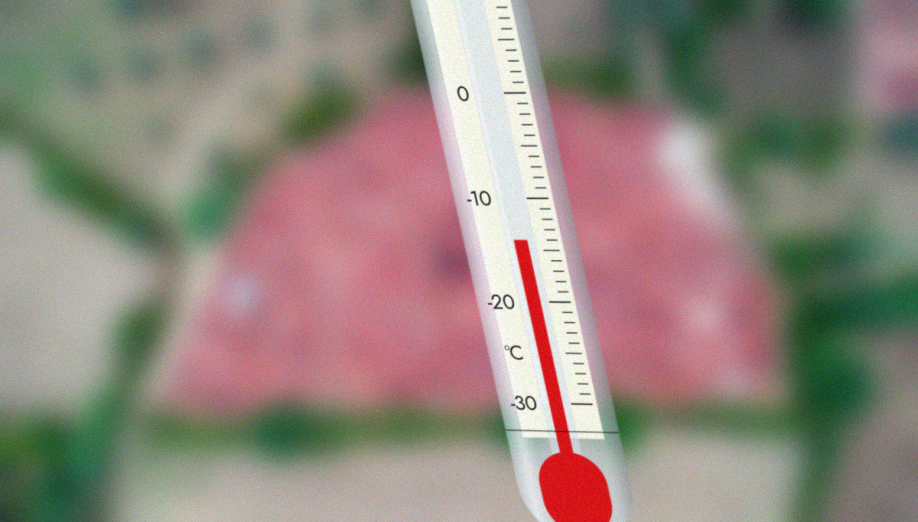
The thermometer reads -14 °C
